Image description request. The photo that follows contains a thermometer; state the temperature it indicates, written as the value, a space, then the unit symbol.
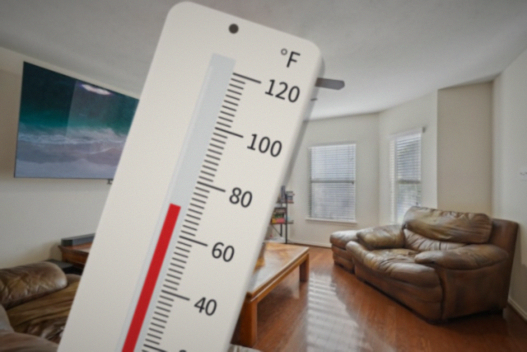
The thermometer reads 70 °F
